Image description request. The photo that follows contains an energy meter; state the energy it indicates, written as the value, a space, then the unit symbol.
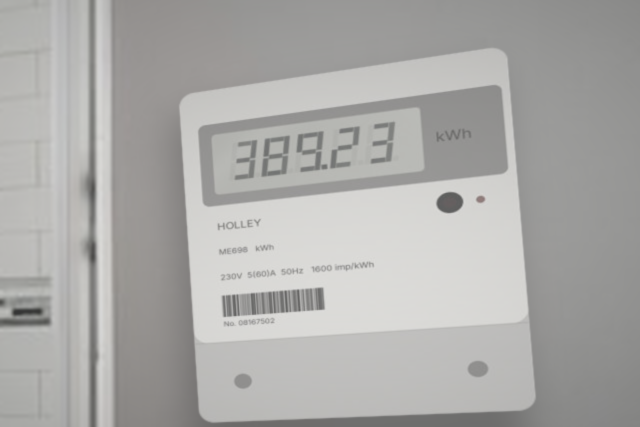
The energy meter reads 389.23 kWh
